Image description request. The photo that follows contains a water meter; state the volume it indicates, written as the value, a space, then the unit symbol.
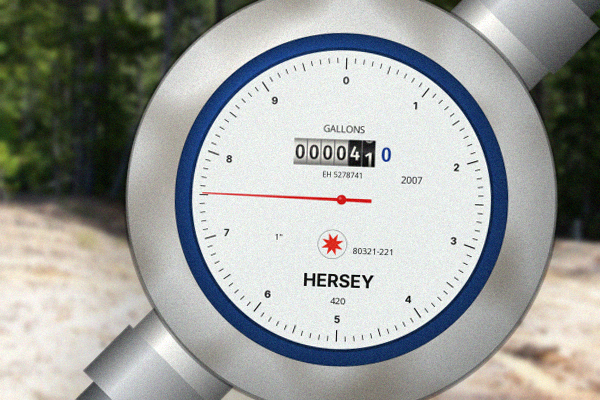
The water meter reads 407.5 gal
